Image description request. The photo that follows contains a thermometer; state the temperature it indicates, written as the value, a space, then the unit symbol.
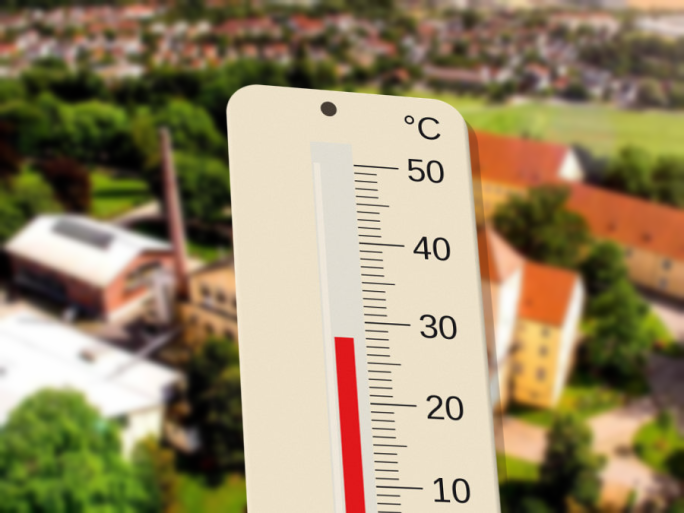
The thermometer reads 28 °C
